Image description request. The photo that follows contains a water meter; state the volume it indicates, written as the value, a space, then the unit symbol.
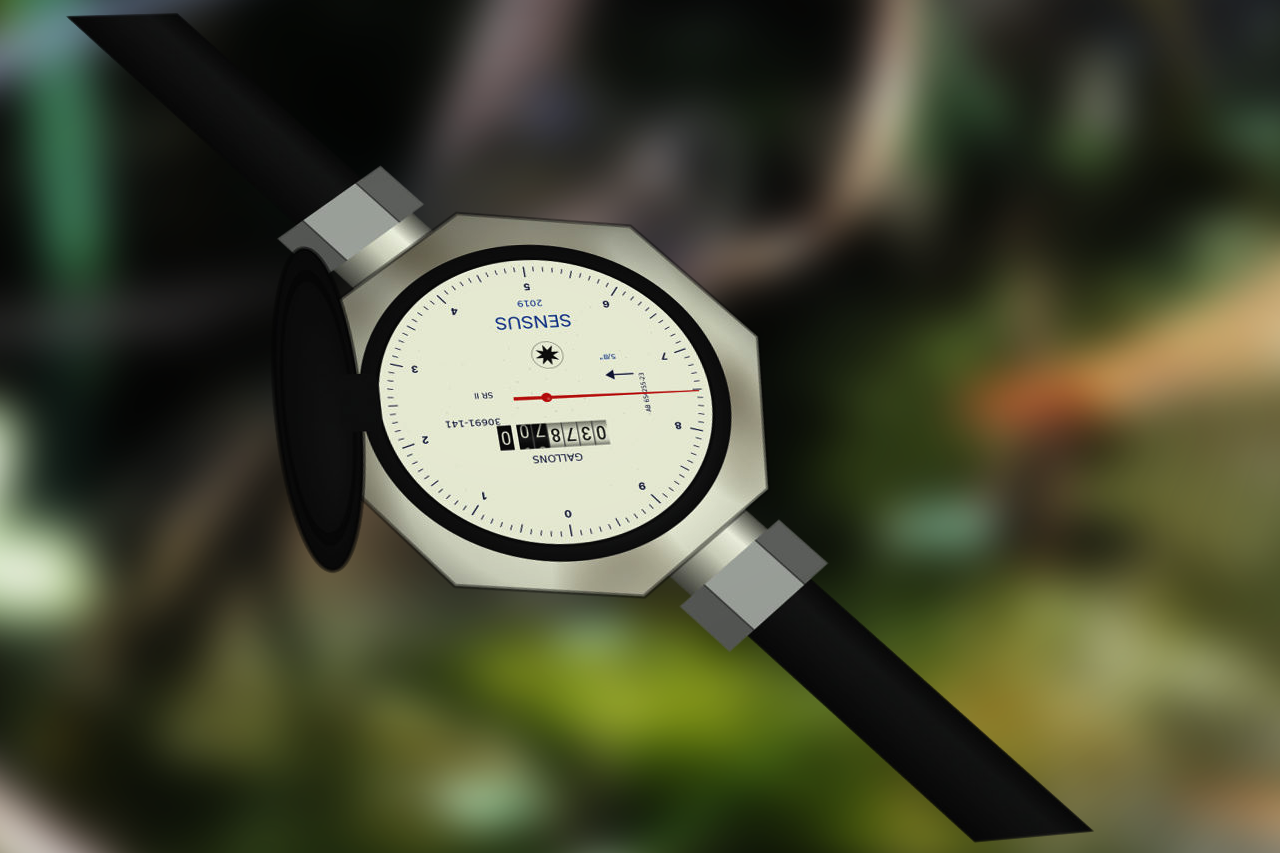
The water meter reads 378697.5 gal
